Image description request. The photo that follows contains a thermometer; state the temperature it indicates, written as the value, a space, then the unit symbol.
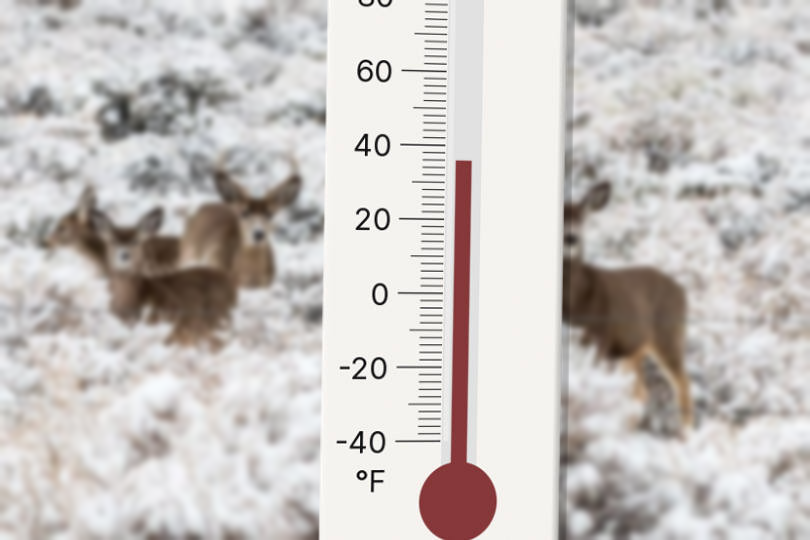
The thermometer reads 36 °F
